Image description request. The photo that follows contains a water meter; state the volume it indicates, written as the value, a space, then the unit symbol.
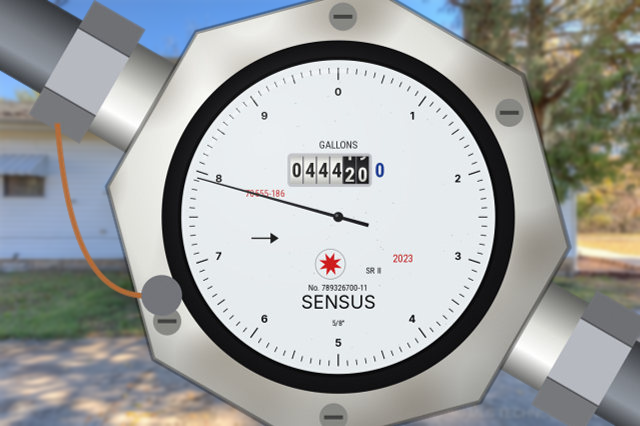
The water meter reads 444197.9 gal
